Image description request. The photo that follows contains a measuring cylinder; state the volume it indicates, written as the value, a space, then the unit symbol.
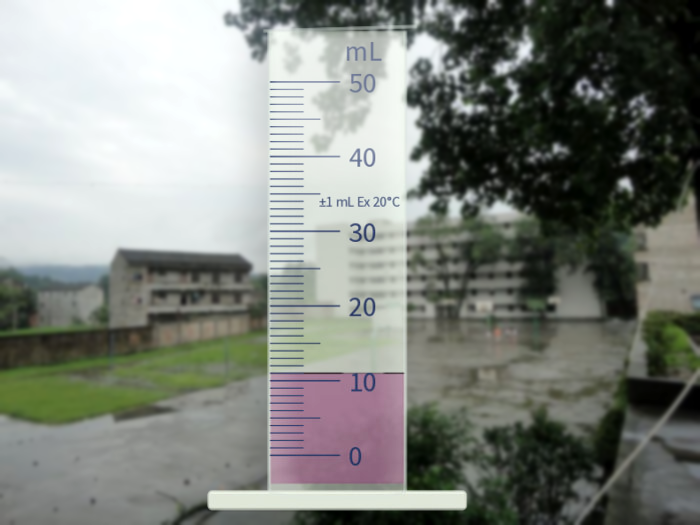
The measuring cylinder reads 11 mL
